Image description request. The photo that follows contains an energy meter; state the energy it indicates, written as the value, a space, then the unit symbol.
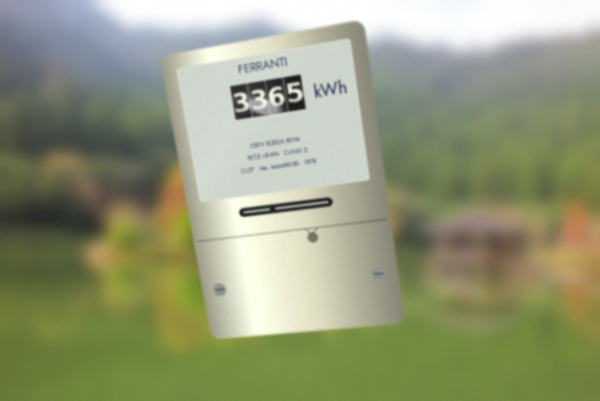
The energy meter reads 3365 kWh
